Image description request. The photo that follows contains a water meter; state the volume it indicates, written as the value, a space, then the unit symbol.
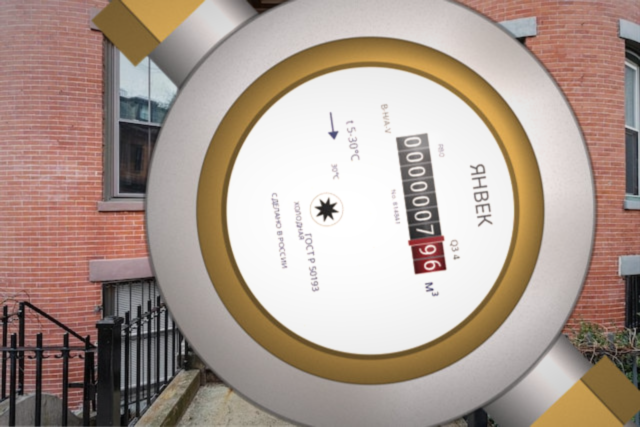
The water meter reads 7.96 m³
